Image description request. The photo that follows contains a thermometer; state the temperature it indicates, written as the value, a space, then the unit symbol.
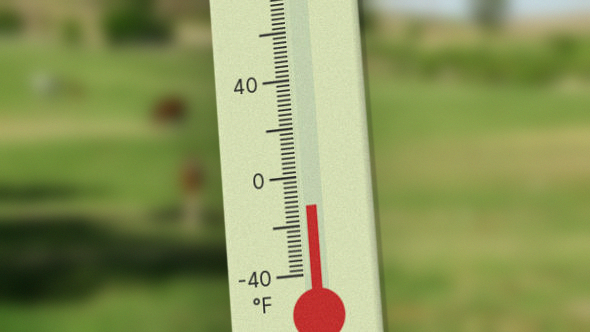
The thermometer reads -12 °F
